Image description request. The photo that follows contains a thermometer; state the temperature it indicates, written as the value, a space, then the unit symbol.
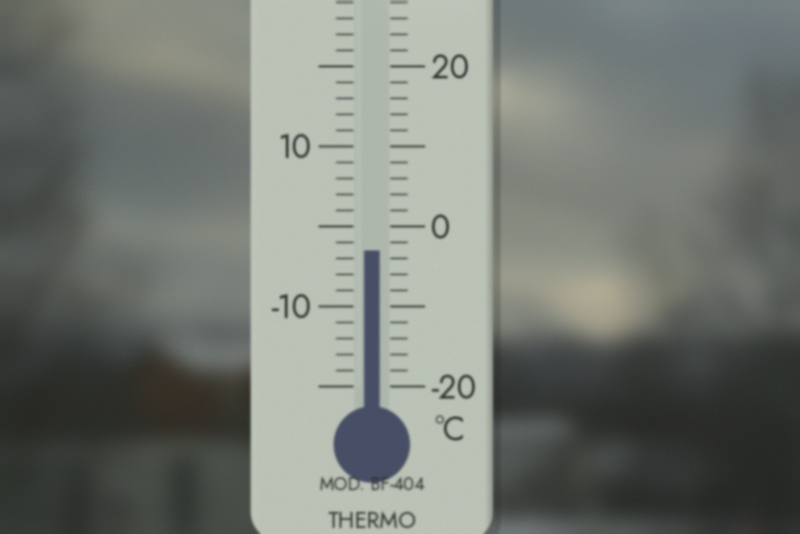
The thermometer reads -3 °C
